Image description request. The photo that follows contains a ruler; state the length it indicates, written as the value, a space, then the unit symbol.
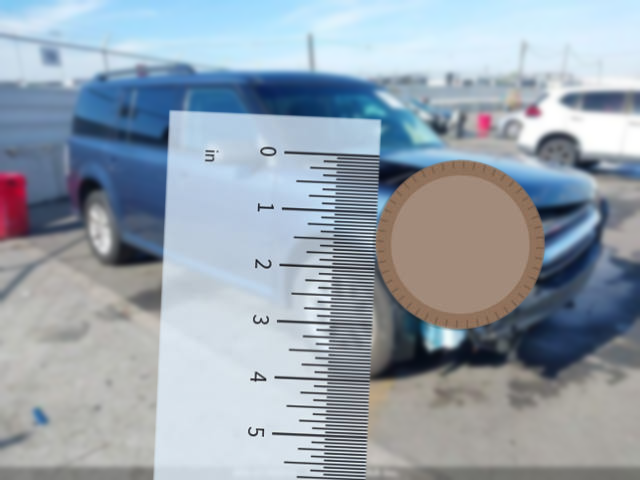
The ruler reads 3 in
